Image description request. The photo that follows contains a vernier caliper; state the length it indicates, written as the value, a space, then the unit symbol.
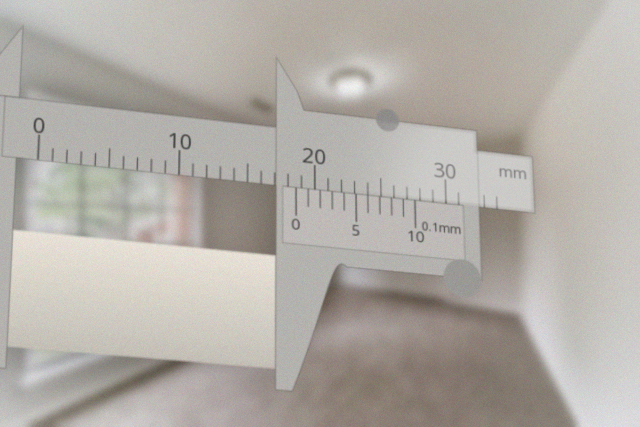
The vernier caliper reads 18.6 mm
